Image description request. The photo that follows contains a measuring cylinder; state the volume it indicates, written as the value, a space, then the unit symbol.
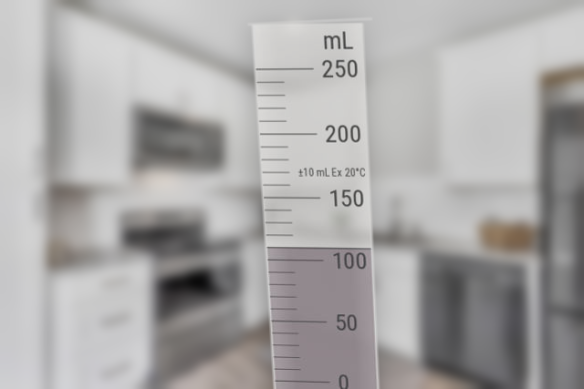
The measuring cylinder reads 110 mL
